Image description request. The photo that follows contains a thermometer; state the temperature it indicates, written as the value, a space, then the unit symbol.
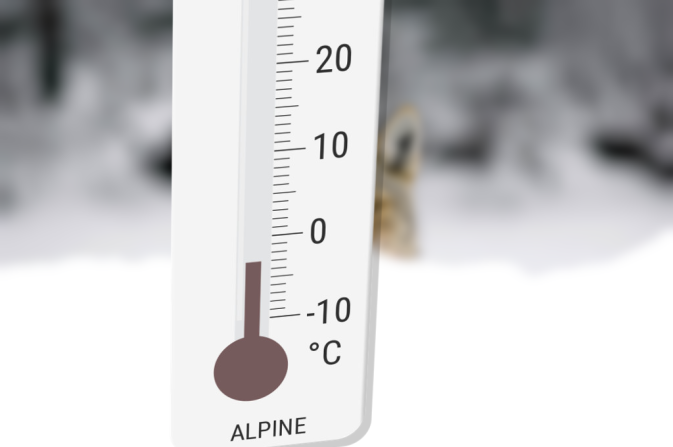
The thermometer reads -3 °C
